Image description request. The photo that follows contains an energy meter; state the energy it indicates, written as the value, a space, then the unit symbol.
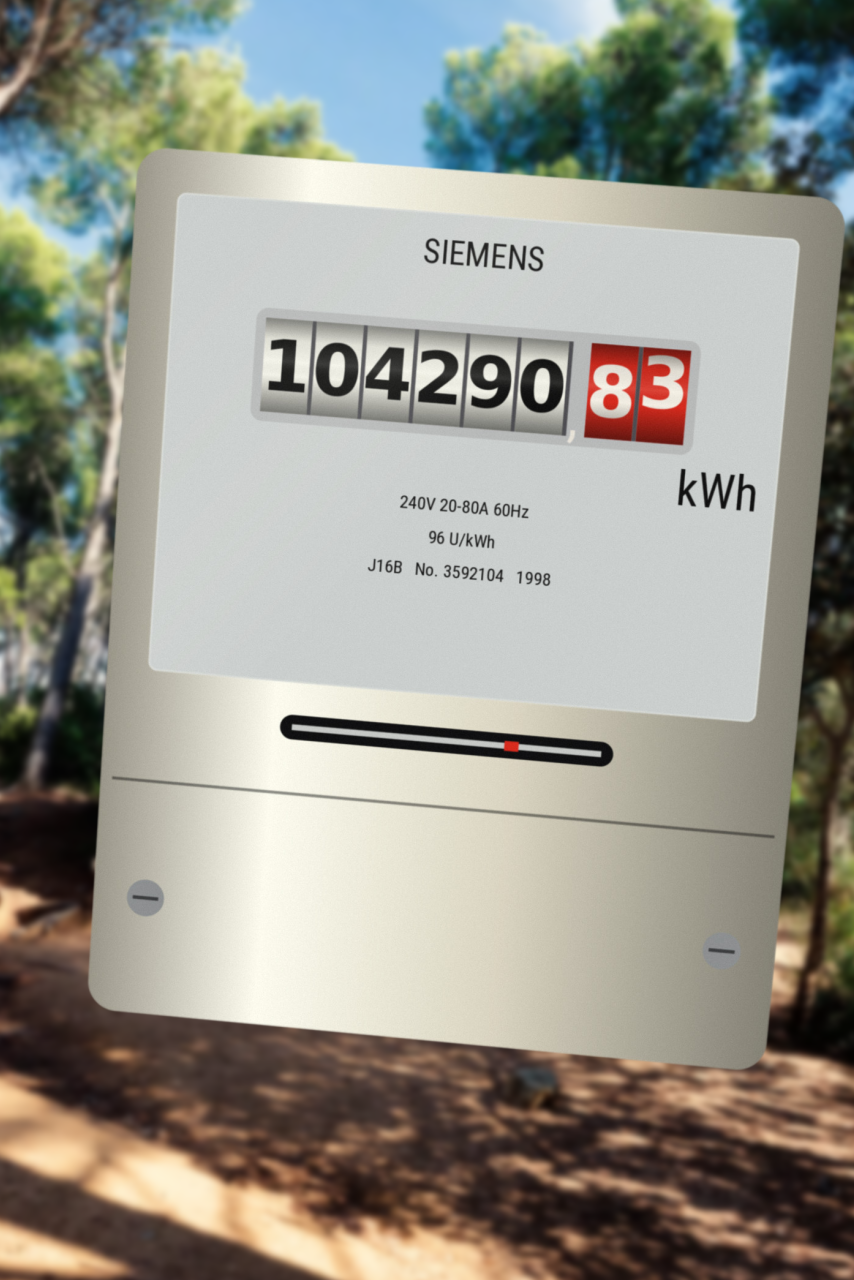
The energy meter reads 104290.83 kWh
